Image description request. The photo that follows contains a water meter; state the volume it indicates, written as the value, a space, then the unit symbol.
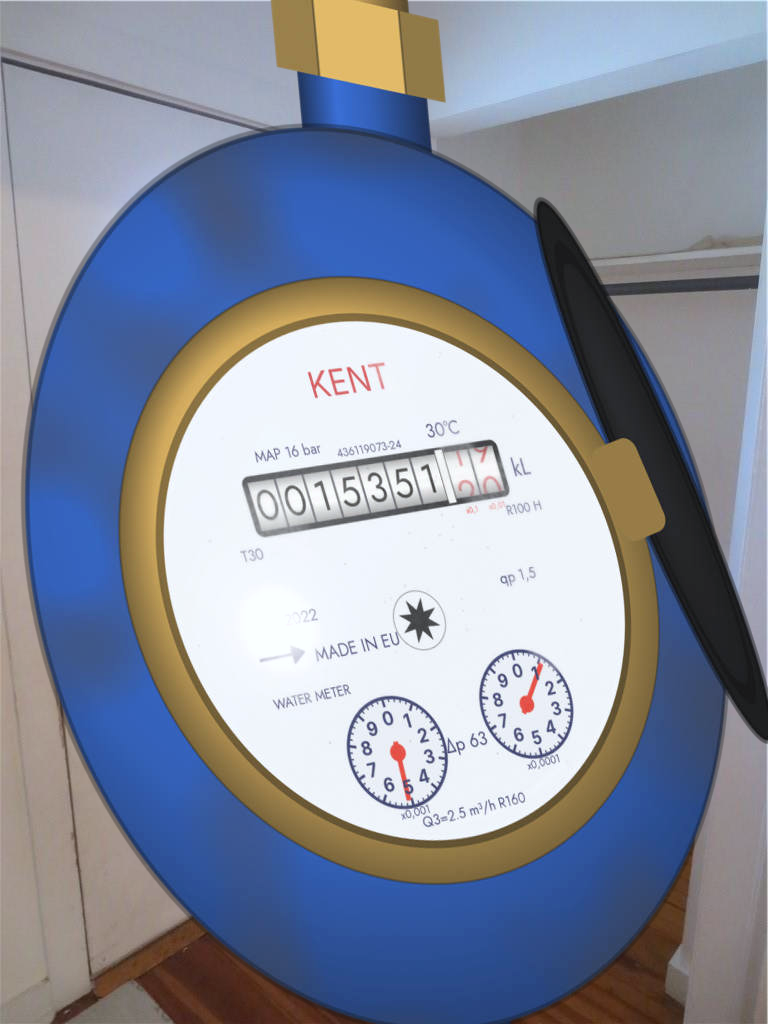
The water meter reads 15351.1951 kL
